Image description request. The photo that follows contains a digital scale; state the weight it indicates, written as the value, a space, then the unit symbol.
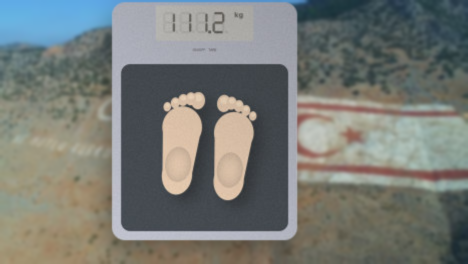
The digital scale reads 111.2 kg
